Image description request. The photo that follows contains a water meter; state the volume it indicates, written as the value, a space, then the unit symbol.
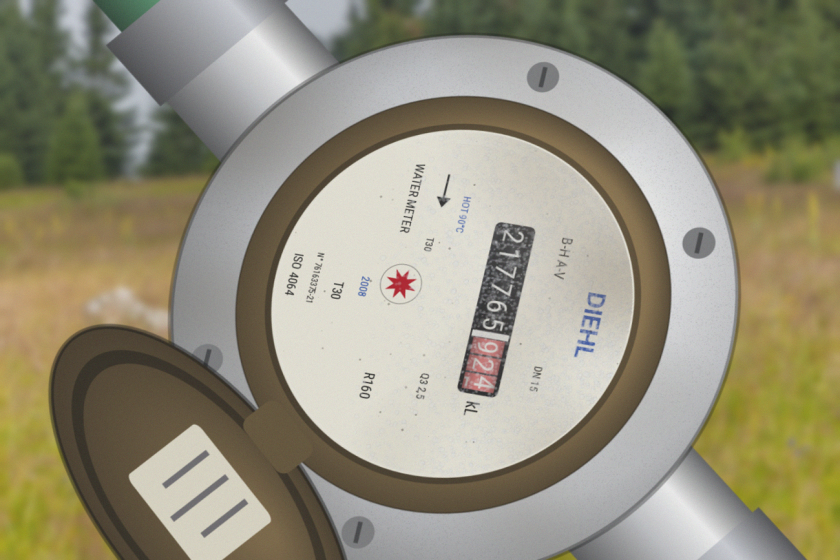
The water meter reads 217765.924 kL
